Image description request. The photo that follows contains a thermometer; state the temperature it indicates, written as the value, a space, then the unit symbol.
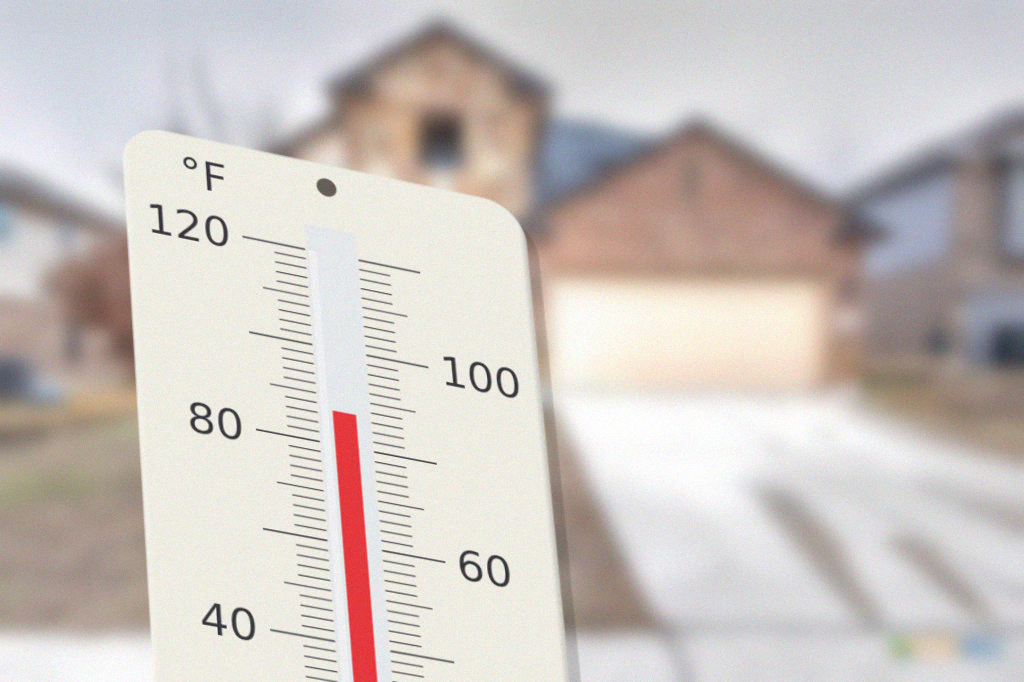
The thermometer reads 87 °F
